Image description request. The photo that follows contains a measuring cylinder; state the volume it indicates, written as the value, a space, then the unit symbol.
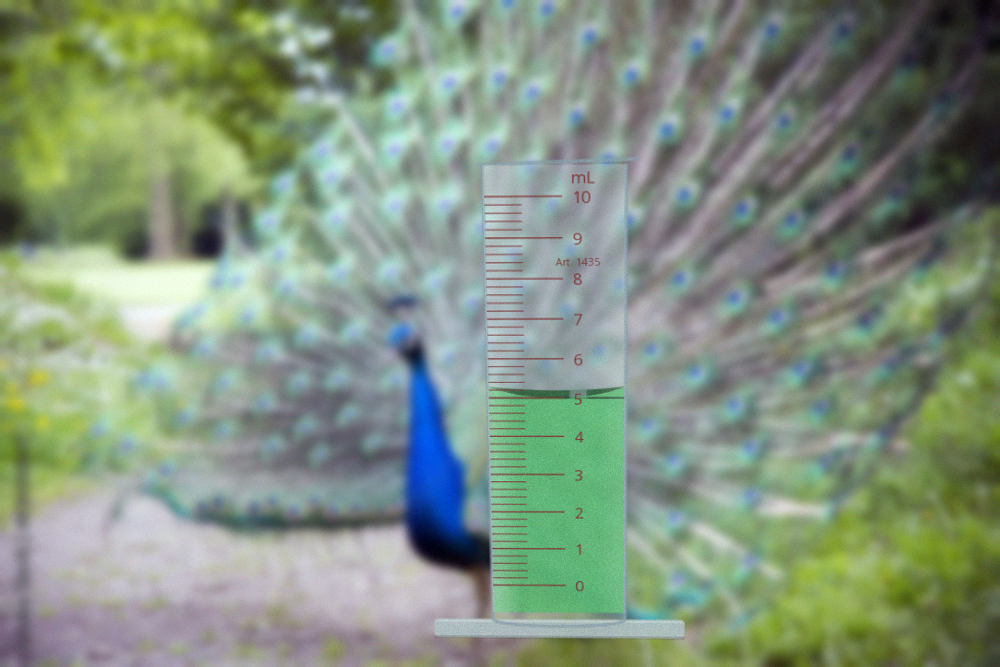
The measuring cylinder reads 5 mL
